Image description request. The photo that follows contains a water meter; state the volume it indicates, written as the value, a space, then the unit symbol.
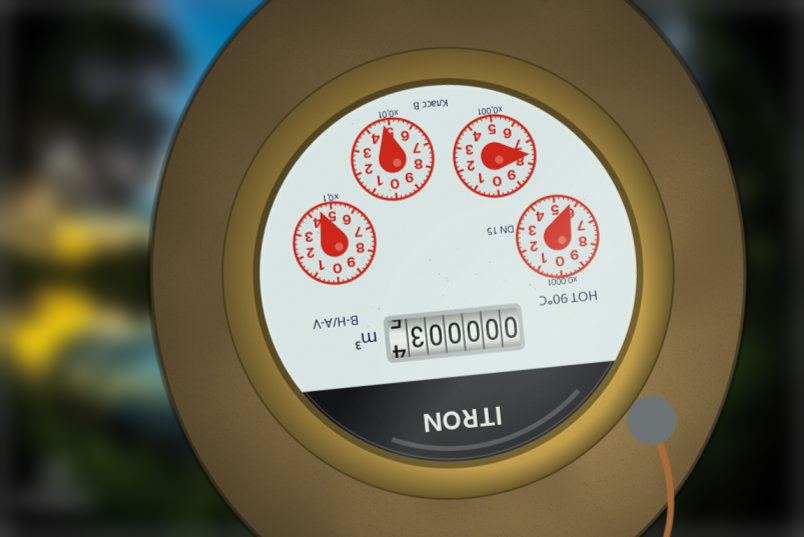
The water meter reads 34.4475 m³
